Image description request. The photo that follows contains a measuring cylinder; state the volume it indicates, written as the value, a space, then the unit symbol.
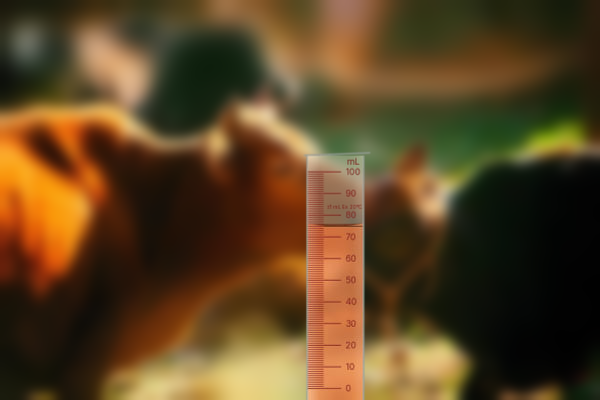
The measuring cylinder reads 75 mL
